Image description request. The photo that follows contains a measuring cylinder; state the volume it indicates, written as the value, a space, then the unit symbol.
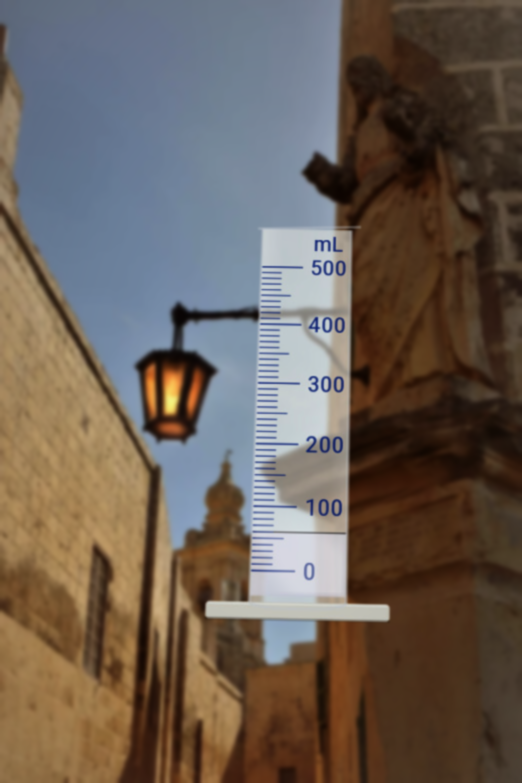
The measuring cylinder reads 60 mL
